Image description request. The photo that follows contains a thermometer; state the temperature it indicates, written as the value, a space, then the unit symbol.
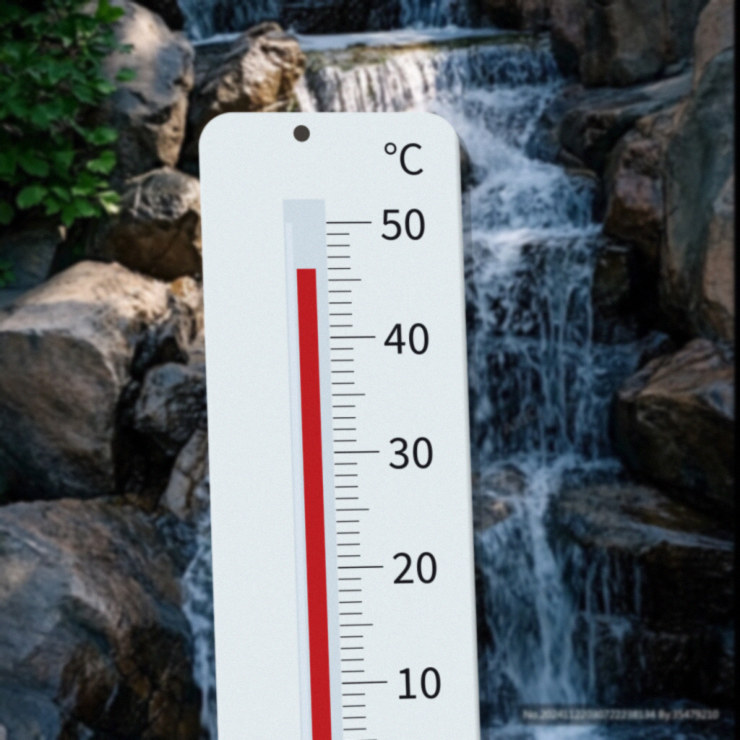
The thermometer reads 46 °C
